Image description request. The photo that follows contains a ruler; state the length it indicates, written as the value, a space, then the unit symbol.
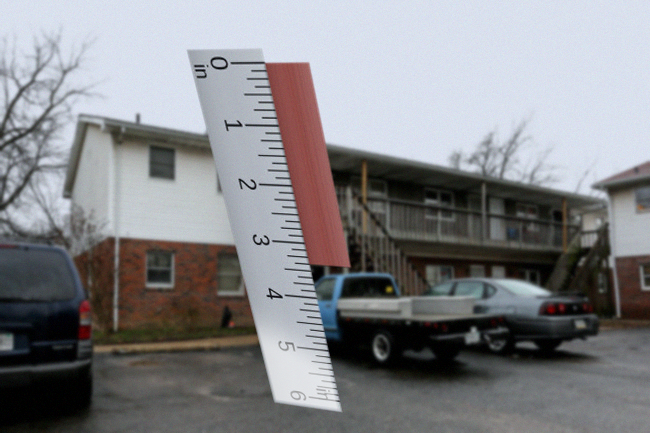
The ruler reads 3.375 in
